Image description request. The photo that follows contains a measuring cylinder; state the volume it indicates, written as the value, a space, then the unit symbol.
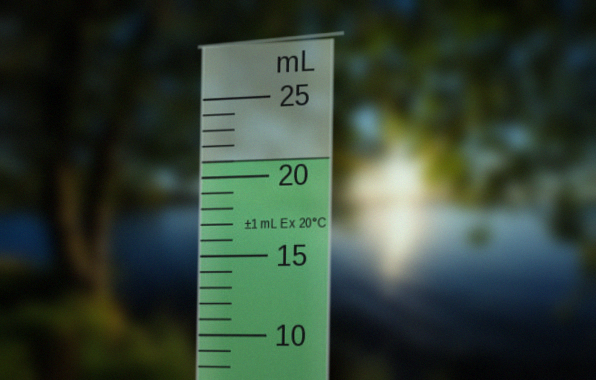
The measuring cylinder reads 21 mL
